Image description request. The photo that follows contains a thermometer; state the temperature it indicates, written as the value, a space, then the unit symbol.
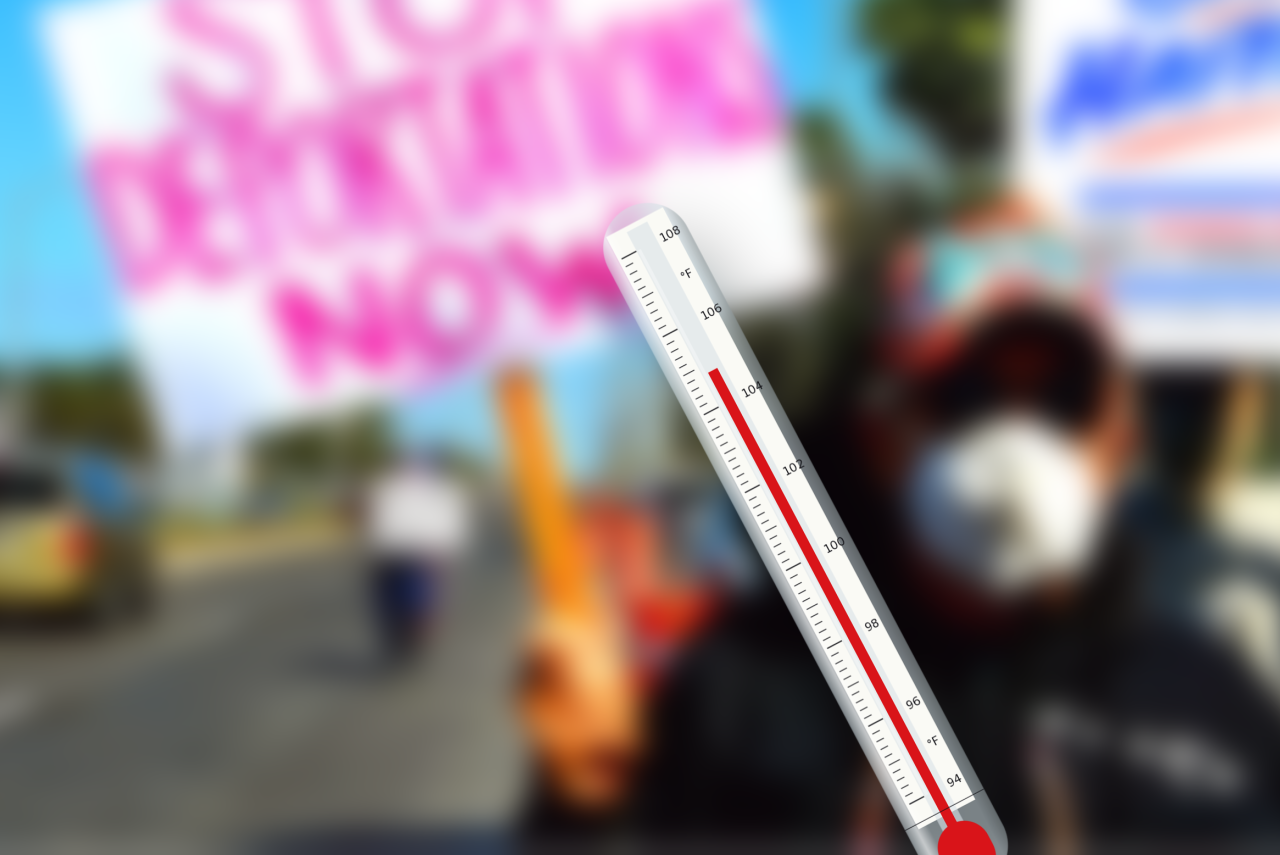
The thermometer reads 104.8 °F
